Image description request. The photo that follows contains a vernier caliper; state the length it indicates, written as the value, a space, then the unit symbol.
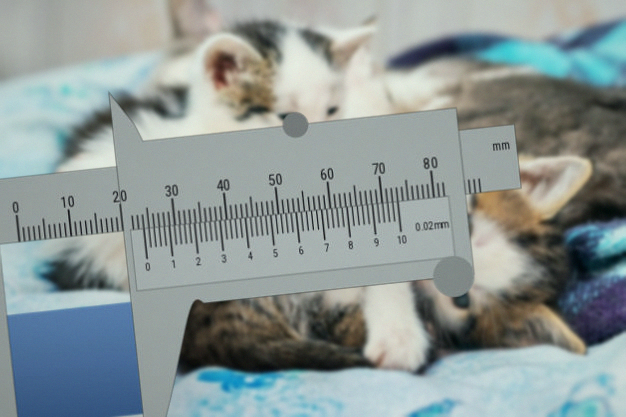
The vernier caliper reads 24.0 mm
